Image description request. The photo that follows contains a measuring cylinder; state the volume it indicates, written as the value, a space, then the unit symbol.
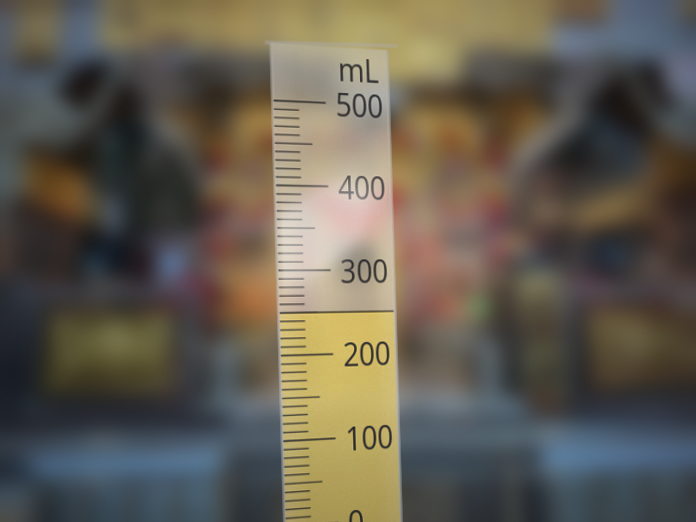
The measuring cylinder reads 250 mL
